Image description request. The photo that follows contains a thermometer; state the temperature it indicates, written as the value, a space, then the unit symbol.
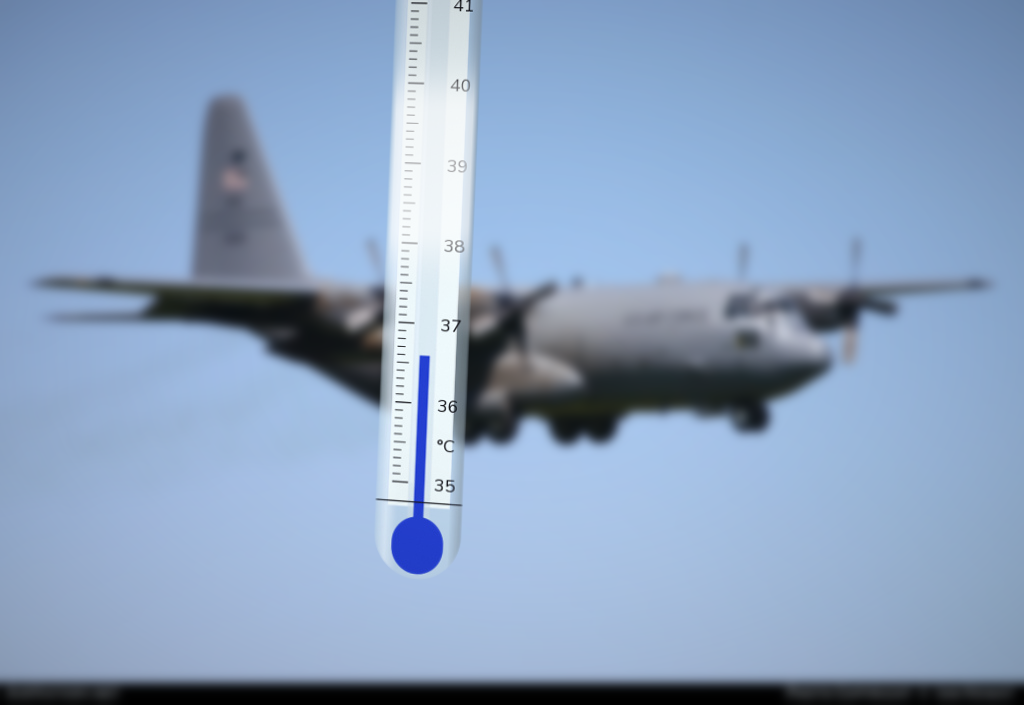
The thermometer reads 36.6 °C
